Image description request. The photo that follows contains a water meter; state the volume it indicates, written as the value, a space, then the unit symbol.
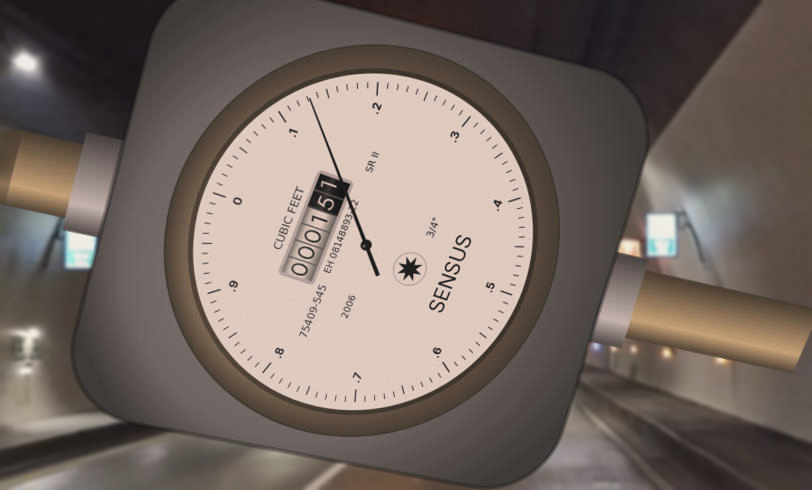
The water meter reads 151.13 ft³
